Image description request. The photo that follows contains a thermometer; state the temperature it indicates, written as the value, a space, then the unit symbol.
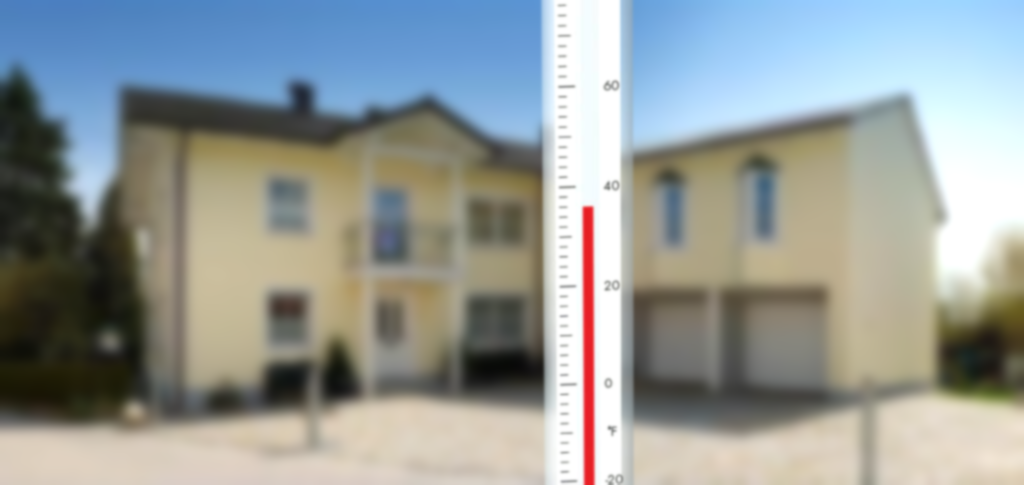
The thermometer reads 36 °F
